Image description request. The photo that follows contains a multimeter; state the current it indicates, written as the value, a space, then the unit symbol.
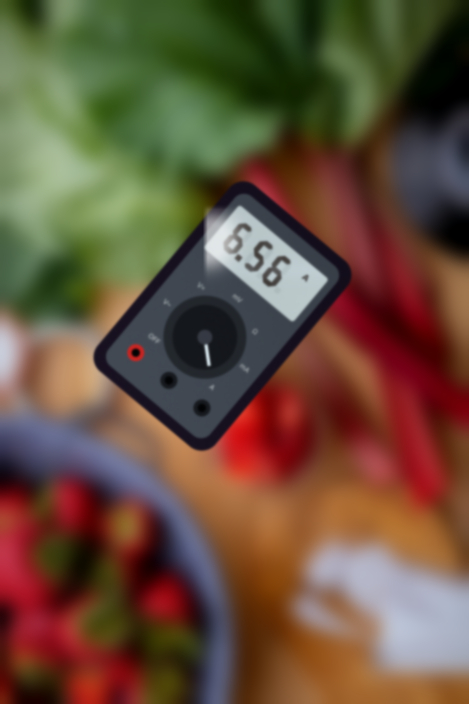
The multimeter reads 6.56 A
